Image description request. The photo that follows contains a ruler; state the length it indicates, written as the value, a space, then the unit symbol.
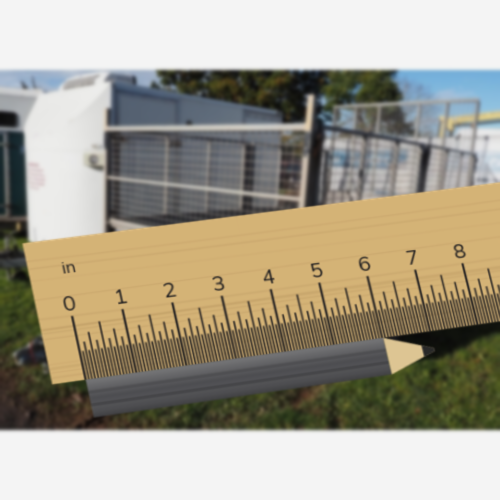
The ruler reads 7 in
